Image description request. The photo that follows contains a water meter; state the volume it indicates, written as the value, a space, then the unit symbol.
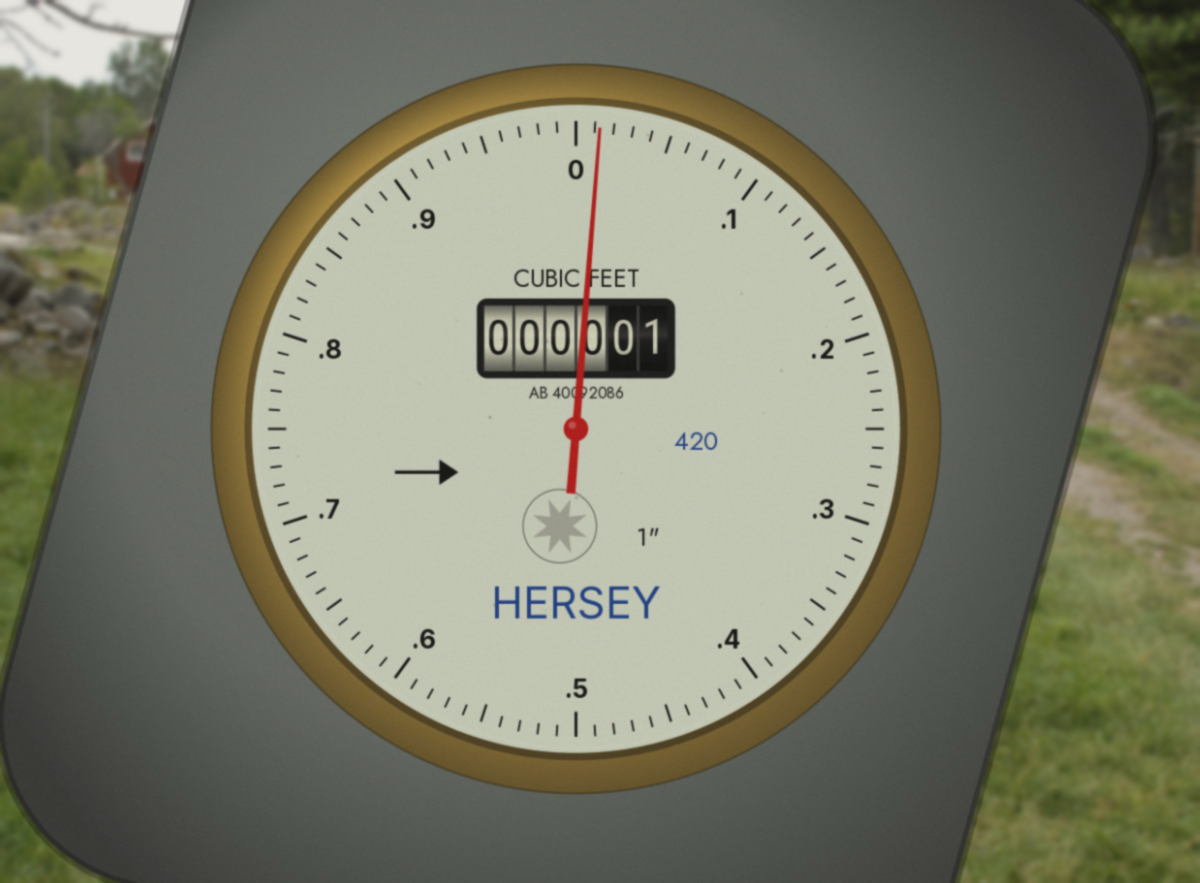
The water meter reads 1.01 ft³
